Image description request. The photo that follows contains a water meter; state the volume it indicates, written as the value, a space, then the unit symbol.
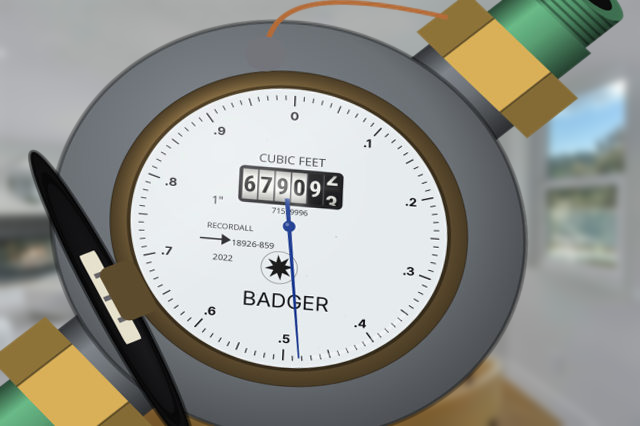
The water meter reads 679092.48 ft³
